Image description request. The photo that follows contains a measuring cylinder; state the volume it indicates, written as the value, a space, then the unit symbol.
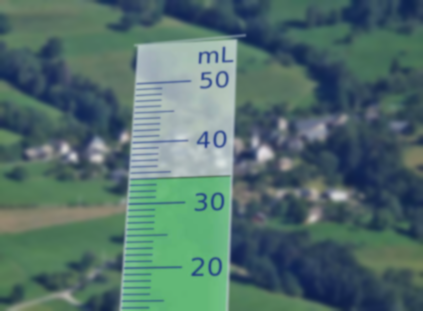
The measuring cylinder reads 34 mL
